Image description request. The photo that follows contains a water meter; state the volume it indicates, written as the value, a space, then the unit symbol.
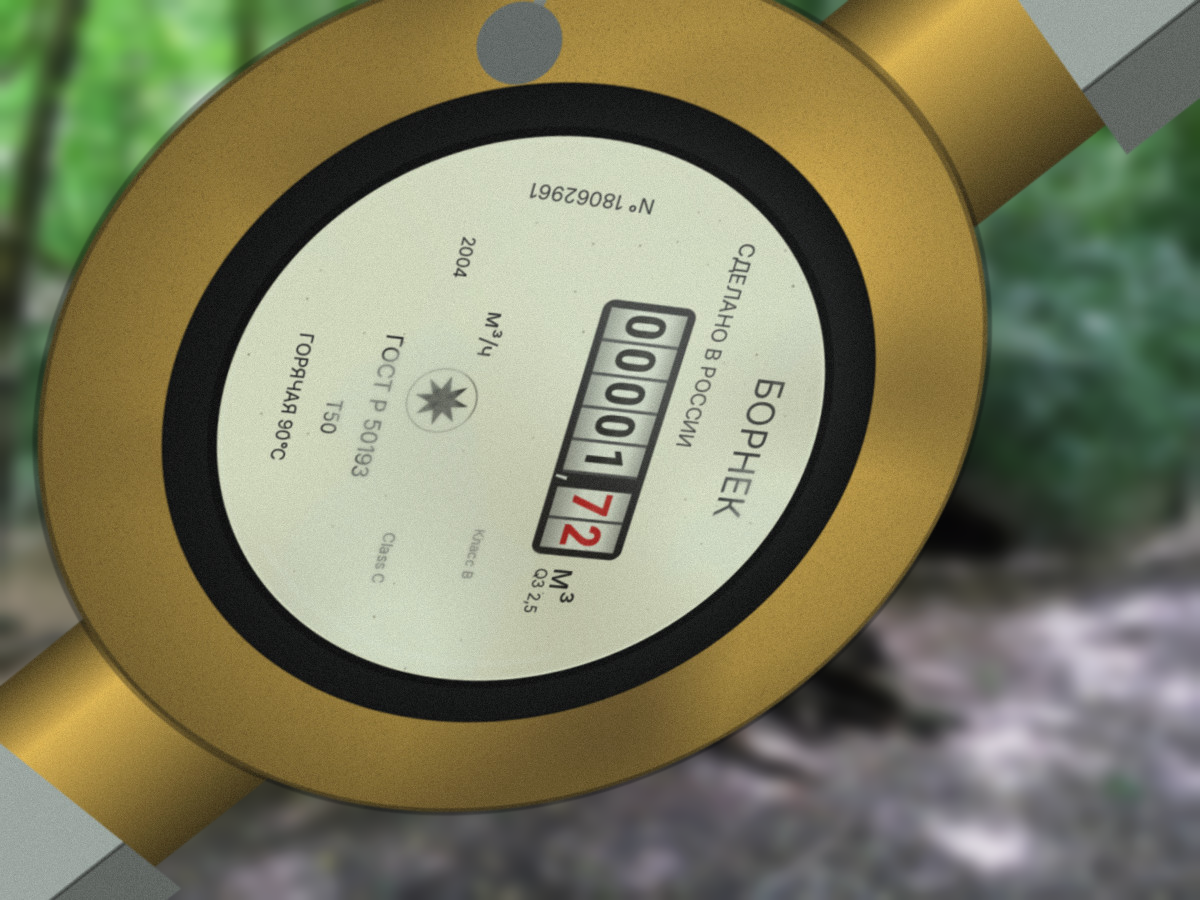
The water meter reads 1.72 m³
